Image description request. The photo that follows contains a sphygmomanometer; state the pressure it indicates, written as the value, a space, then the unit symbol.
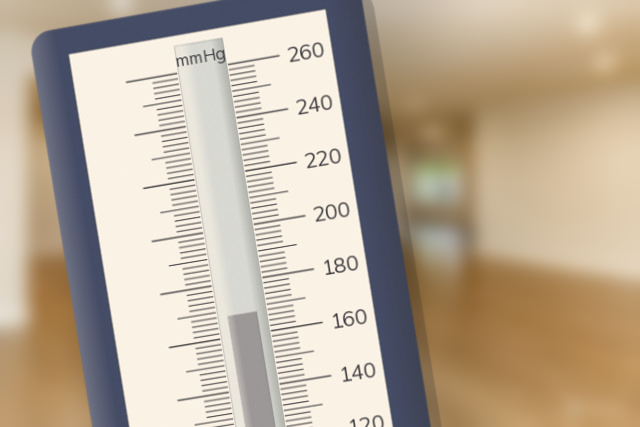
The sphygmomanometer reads 168 mmHg
